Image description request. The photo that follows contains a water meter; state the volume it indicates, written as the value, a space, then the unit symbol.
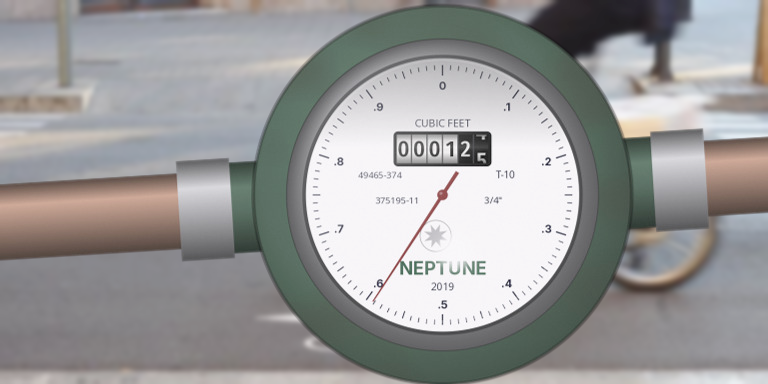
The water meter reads 124.59 ft³
